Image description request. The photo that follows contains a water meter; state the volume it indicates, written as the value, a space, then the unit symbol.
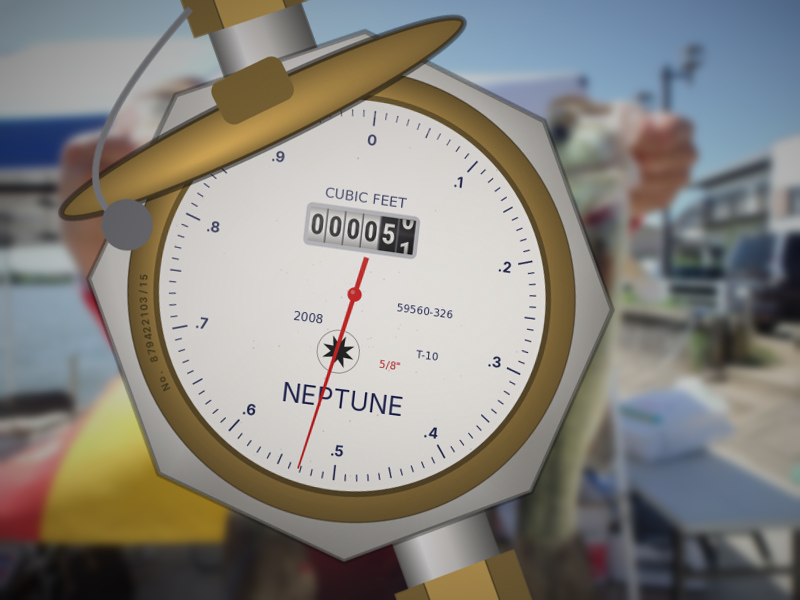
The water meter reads 50.53 ft³
